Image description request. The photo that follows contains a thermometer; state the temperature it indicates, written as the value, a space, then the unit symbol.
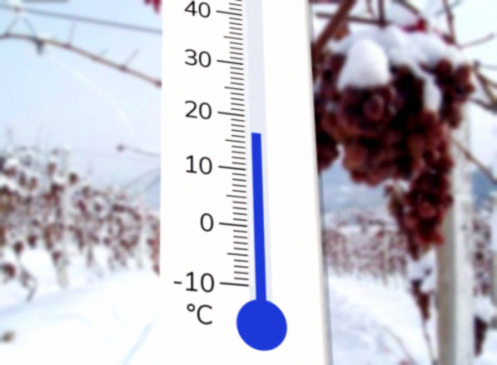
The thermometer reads 17 °C
